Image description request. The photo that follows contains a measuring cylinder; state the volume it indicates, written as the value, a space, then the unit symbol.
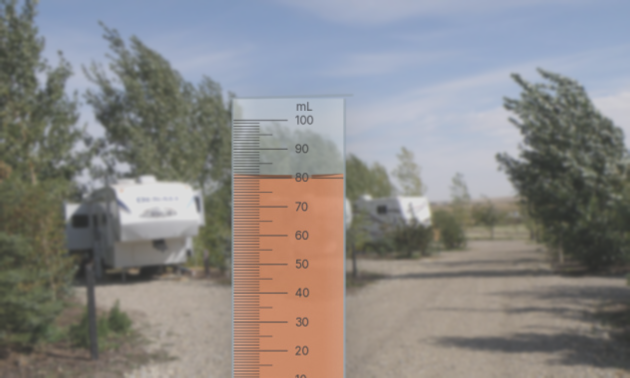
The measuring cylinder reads 80 mL
